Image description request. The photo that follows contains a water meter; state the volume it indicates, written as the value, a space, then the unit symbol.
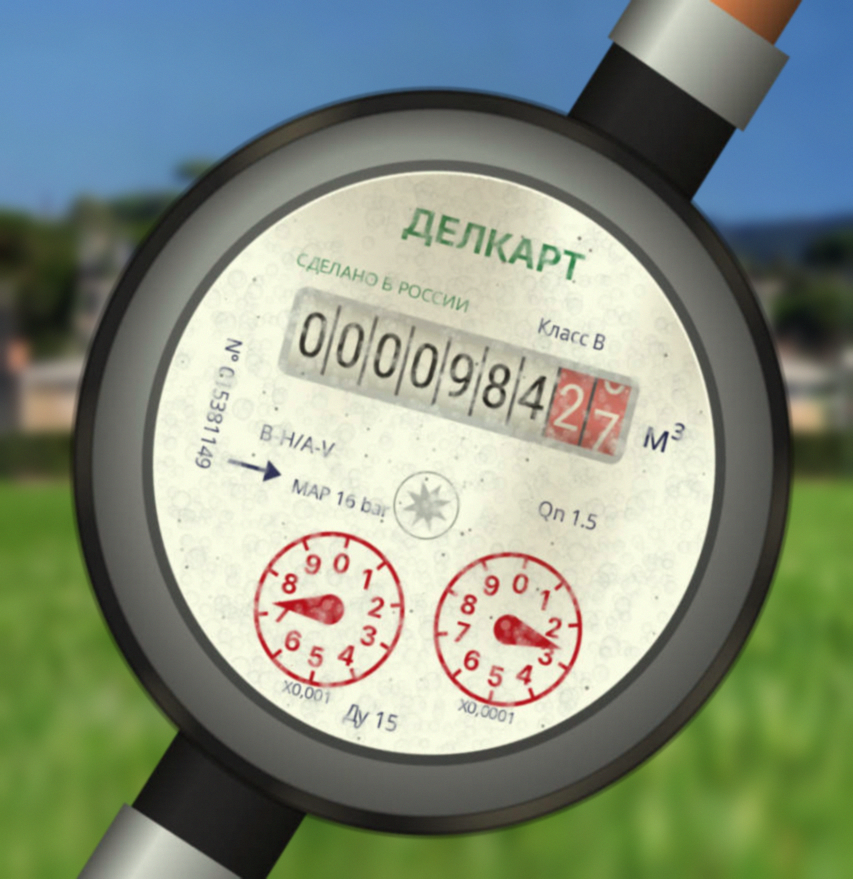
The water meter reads 984.2672 m³
